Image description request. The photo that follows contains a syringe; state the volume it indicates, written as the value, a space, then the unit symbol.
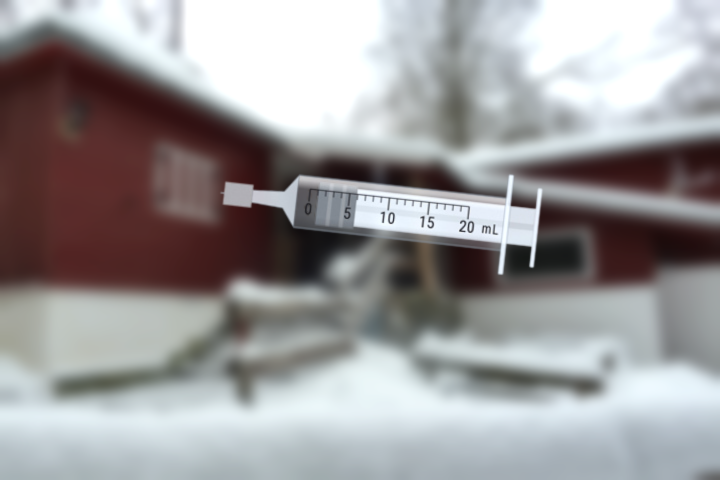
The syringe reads 1 mL
